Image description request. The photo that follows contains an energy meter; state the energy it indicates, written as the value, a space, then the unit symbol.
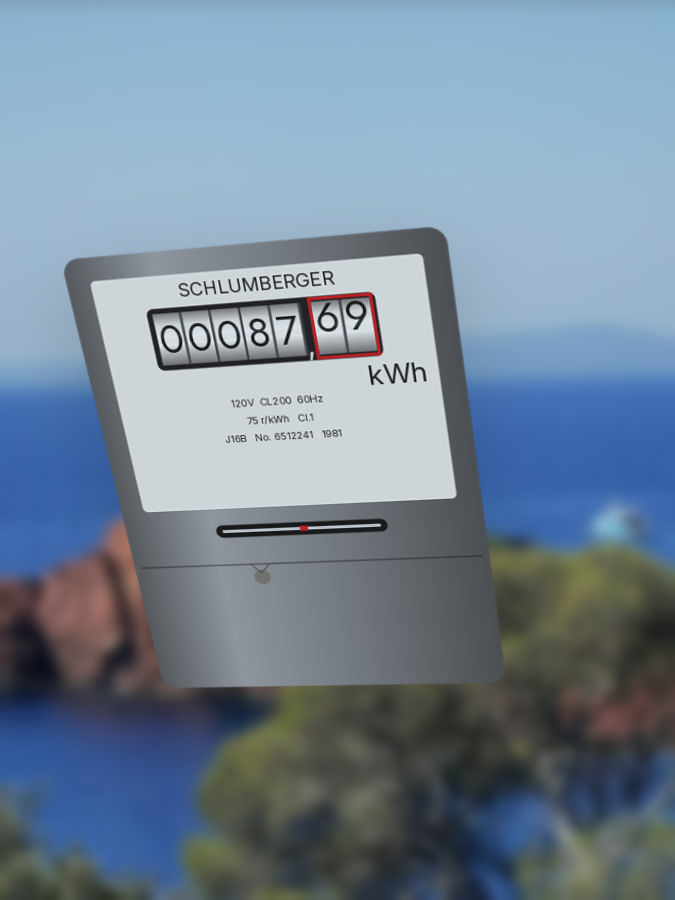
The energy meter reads 87.69 kWh
